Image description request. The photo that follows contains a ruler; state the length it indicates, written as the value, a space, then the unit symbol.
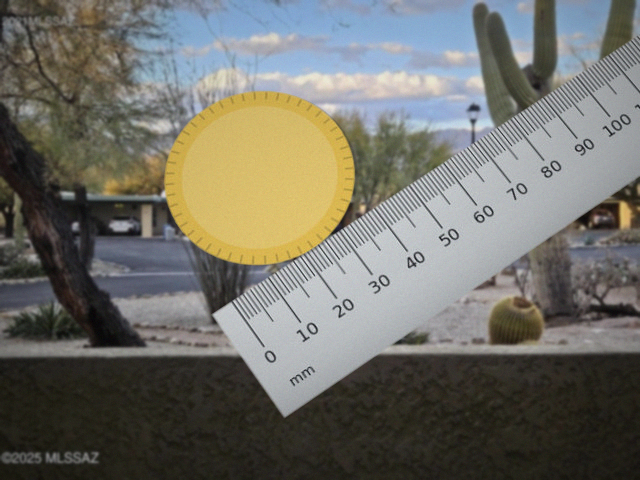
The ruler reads 45 mm
